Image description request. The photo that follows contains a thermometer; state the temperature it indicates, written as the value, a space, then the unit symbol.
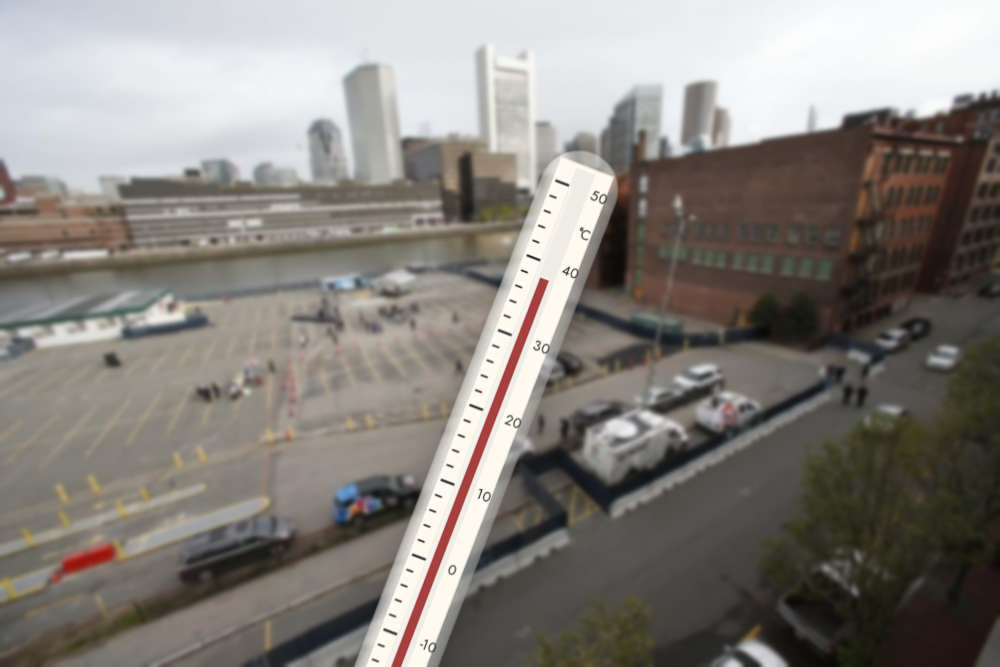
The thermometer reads 38 °C
